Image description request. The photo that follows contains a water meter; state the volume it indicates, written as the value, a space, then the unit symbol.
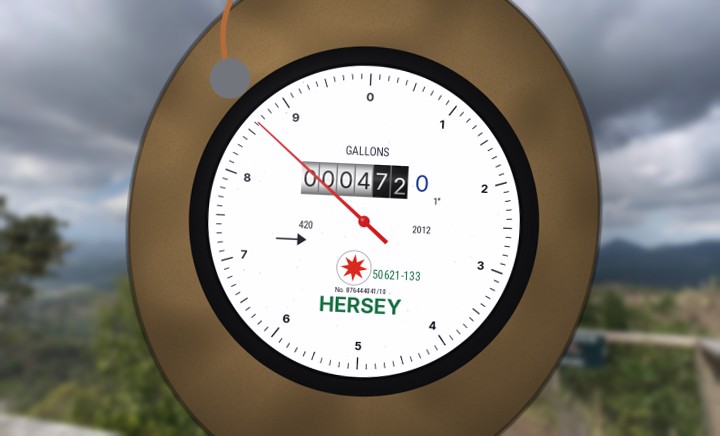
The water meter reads 4718.6 gal
